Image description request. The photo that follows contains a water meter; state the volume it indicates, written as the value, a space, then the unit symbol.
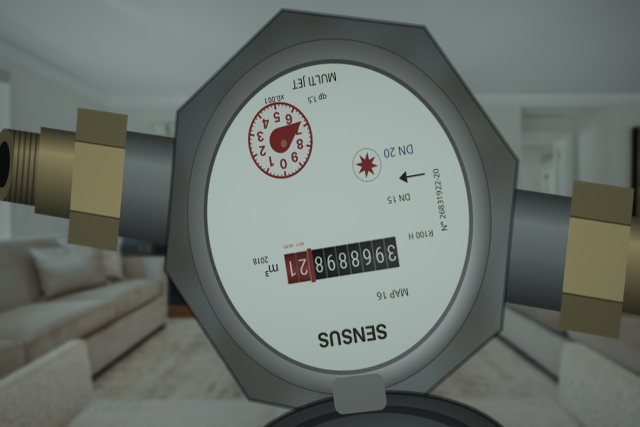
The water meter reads 3968898.216 m³
